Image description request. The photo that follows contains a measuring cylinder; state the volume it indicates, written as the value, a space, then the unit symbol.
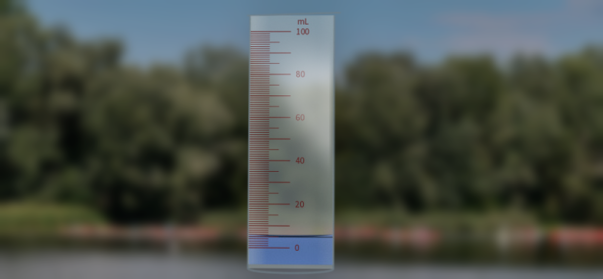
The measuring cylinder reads 5 mL
